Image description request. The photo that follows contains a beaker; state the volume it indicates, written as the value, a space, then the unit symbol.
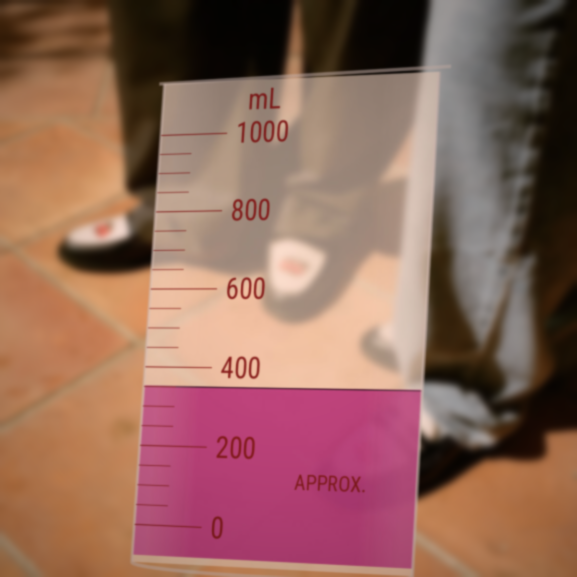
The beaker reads 350 mL
